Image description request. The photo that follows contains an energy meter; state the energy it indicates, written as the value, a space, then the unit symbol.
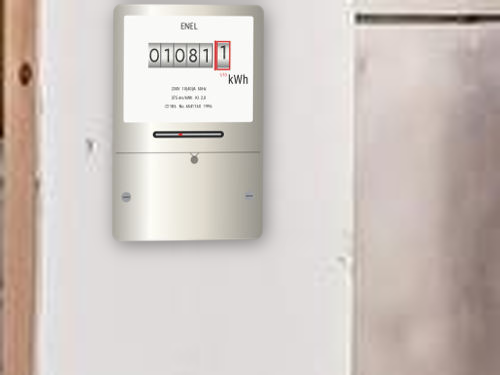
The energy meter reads 1081.1 kWh
